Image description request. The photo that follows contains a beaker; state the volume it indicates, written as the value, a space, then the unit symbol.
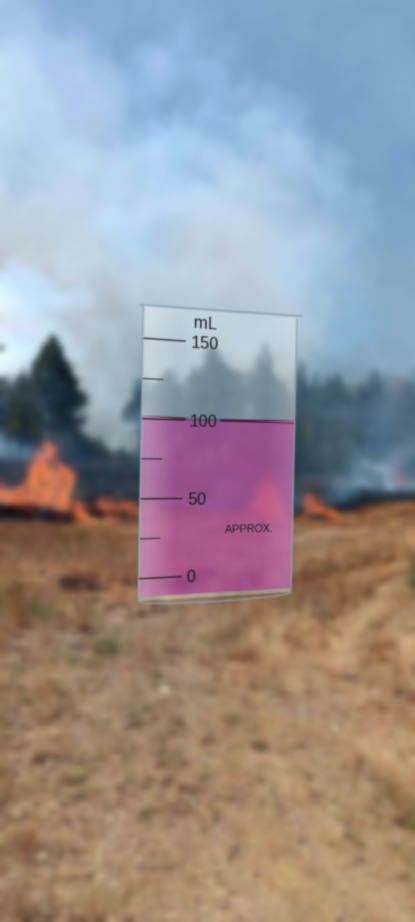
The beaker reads 100 mL
